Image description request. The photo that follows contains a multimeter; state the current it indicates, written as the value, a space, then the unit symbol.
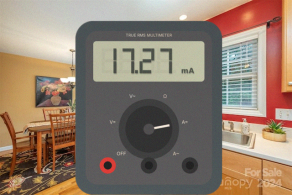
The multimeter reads 17.27 mA
